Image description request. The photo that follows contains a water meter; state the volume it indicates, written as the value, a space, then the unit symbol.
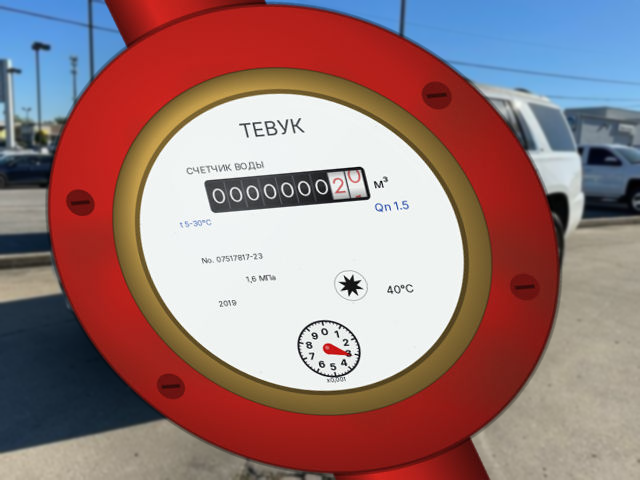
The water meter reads 0.203 m³
